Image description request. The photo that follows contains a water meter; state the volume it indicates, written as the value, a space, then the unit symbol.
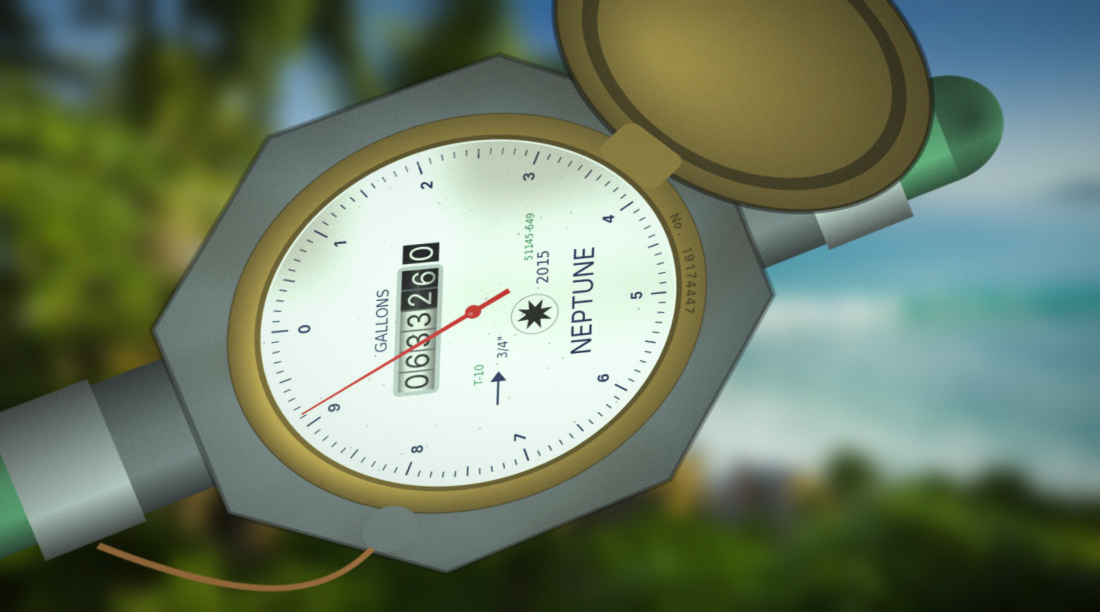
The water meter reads 633259.1 gal
